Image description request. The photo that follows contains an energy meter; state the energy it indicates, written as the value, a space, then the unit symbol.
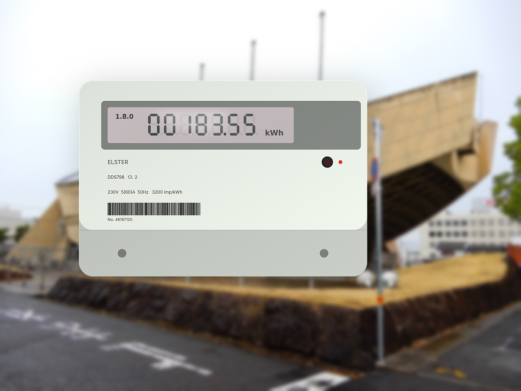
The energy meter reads 183.55 kWh
